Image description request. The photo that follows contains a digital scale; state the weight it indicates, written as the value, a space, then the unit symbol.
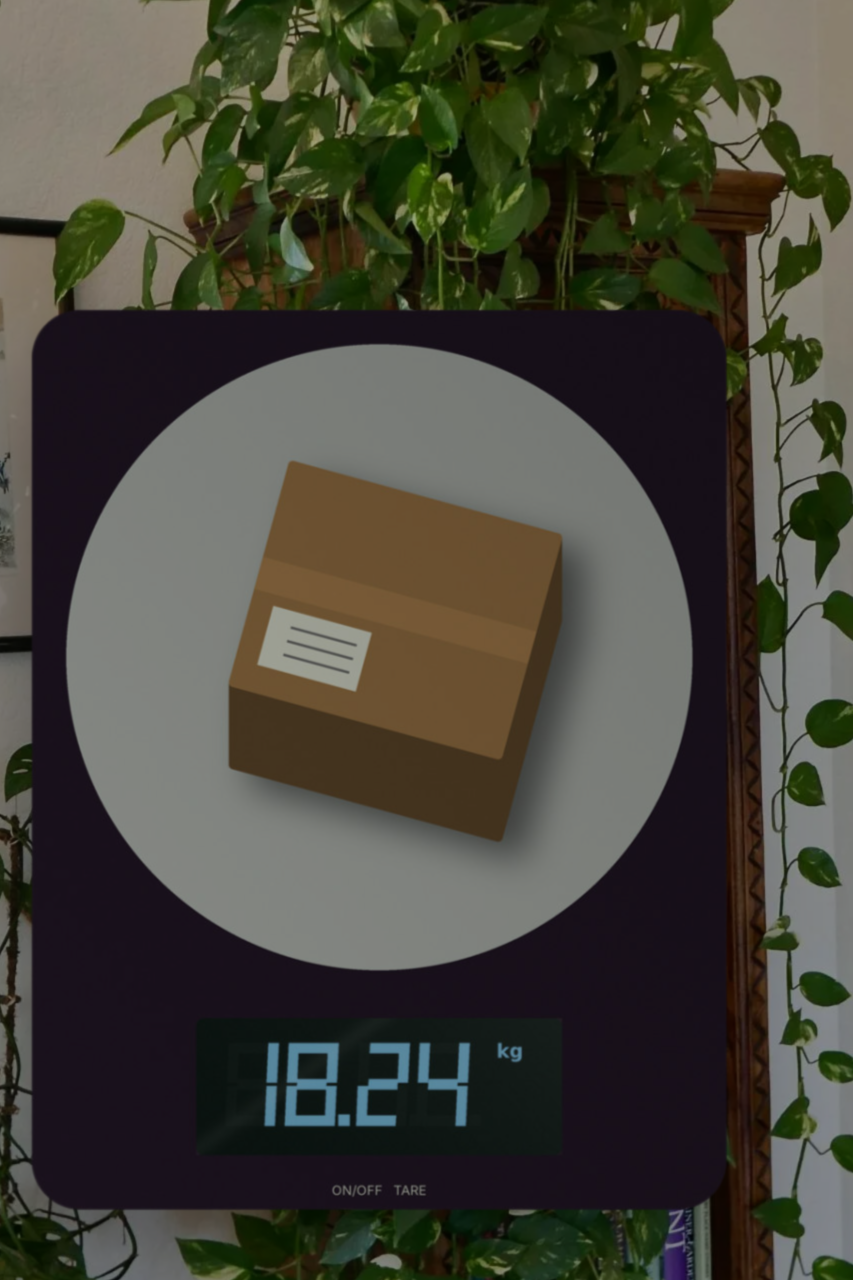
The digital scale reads 18.24 kg
